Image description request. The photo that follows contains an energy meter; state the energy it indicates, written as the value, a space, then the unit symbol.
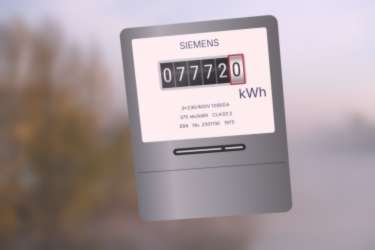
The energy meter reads 7772.0 kWh
